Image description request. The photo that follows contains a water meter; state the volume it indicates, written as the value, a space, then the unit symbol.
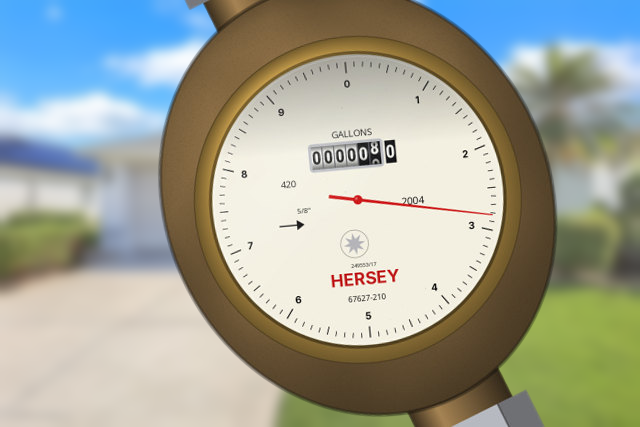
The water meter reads 82.8 gal
